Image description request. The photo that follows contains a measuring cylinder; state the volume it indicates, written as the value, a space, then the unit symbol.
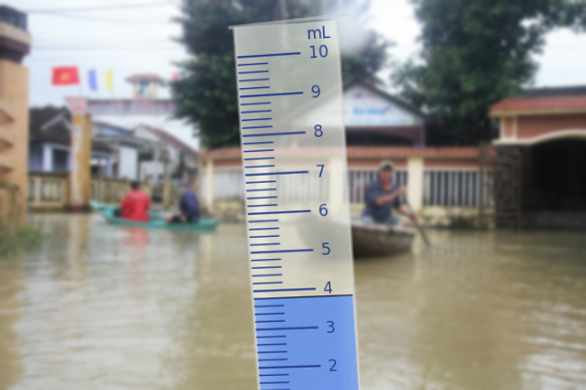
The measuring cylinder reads 3.8 mL
